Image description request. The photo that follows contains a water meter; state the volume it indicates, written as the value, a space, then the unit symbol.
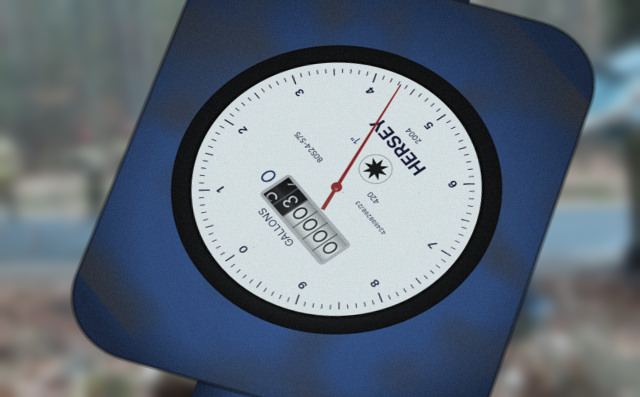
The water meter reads 354.3 gal
